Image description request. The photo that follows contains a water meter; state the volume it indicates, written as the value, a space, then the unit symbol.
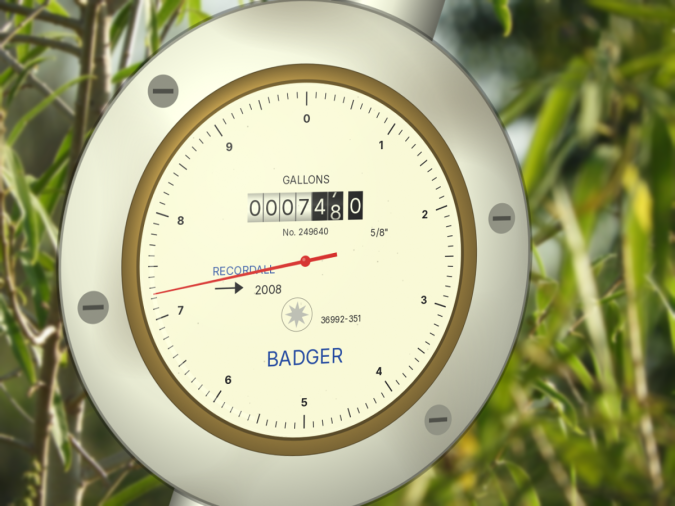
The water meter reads 7477.2 gal
